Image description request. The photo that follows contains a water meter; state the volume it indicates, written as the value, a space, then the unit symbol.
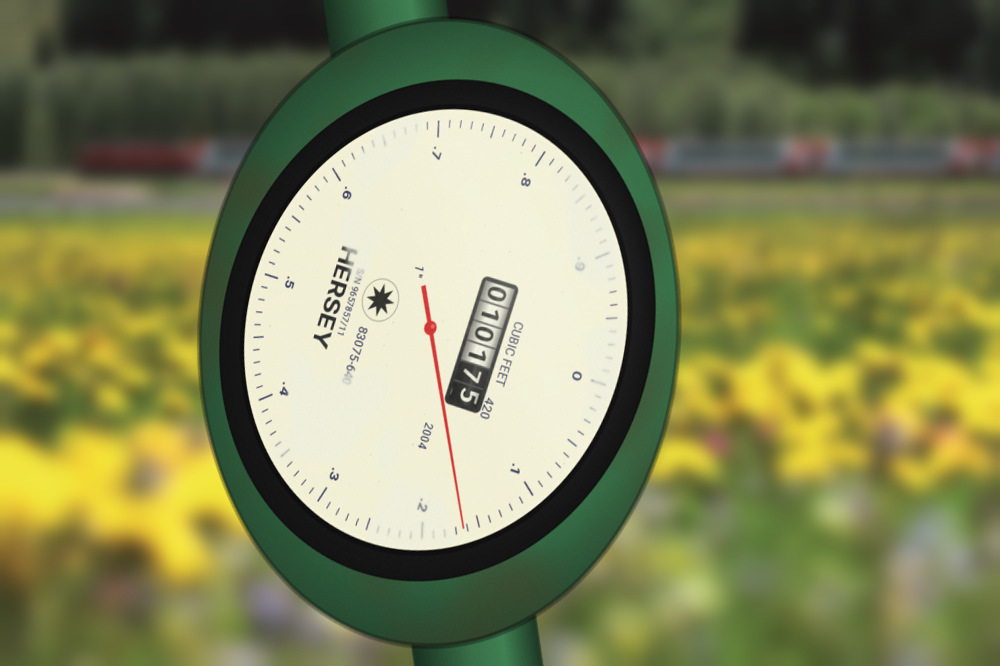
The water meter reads 10175.16 ft³
